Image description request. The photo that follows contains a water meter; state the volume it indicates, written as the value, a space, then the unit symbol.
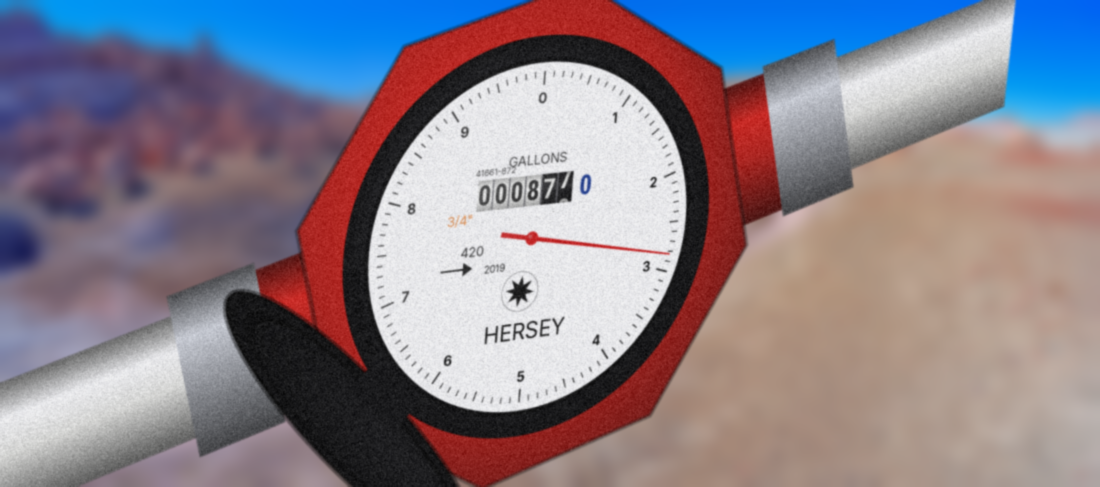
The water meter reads 8772.8 gal
